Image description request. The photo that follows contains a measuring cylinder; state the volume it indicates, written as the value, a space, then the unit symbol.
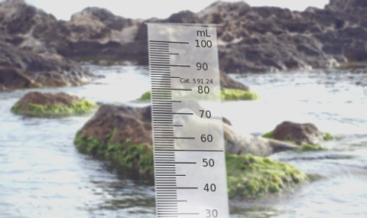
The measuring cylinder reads 55 mL
